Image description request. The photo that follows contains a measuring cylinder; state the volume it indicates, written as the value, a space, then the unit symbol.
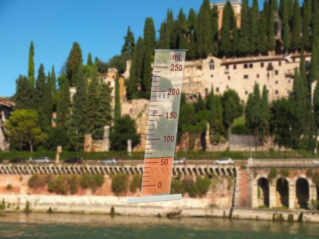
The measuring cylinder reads 60 mL
